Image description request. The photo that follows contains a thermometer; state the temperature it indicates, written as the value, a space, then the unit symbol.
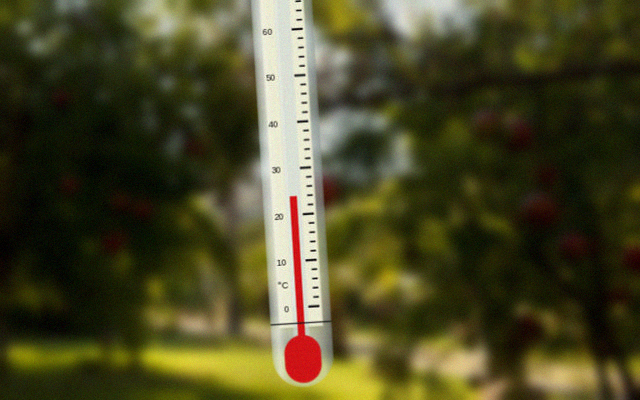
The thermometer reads 24 °C
